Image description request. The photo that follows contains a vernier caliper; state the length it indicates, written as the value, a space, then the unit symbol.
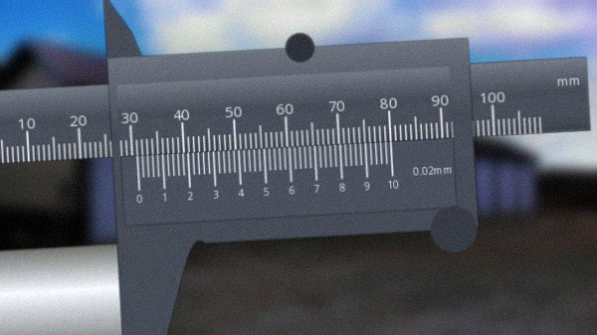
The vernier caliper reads 31.0 mm
